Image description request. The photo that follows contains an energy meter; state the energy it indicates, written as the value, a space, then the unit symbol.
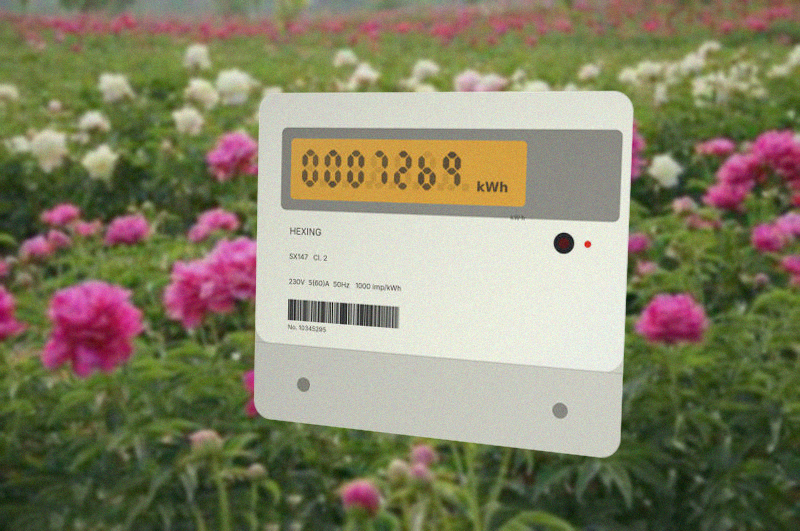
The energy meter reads 7269 kWh
